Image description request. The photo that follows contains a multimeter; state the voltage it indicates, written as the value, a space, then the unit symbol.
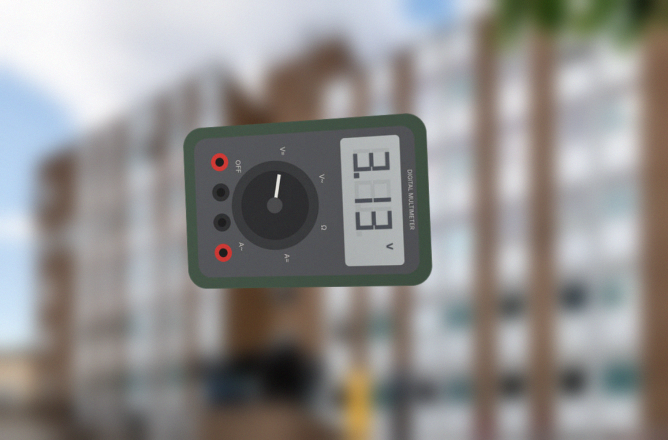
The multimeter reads 3.13 V
